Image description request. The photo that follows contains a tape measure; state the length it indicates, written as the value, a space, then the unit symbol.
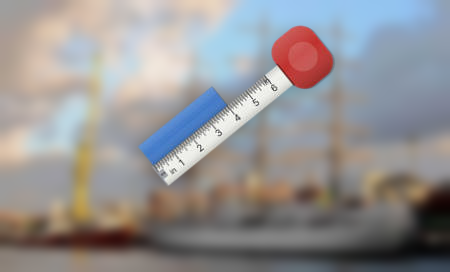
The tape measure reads 4 in
